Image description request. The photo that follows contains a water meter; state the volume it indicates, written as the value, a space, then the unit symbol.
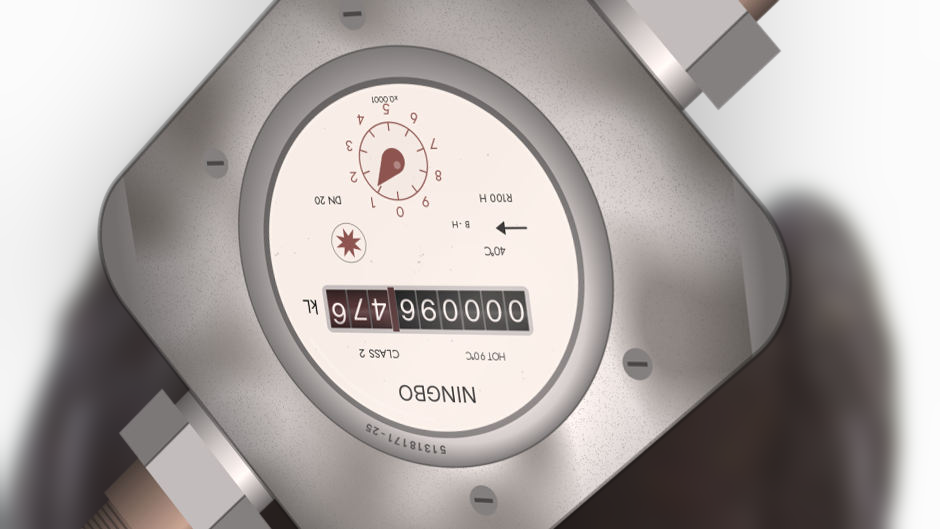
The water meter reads 96.4761 kL
